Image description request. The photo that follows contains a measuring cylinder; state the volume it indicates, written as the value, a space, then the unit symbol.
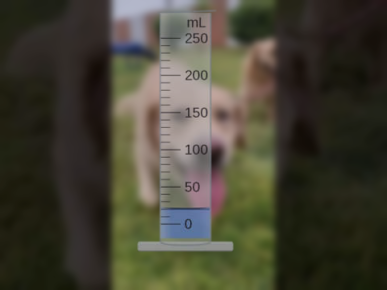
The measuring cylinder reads 20 mL
